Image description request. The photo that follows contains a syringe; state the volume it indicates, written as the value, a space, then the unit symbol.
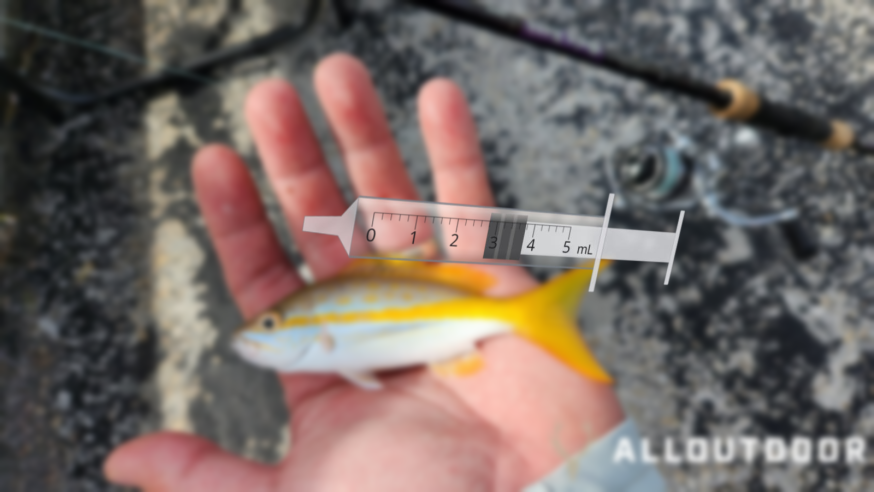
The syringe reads 2.8 mL
